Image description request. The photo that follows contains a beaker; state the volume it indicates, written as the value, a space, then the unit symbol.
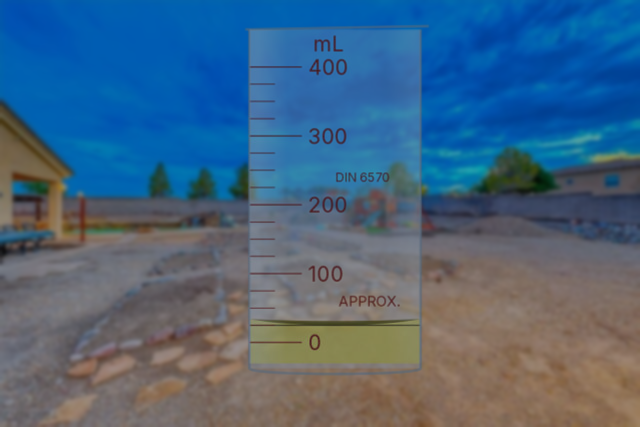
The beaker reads 25 mL
